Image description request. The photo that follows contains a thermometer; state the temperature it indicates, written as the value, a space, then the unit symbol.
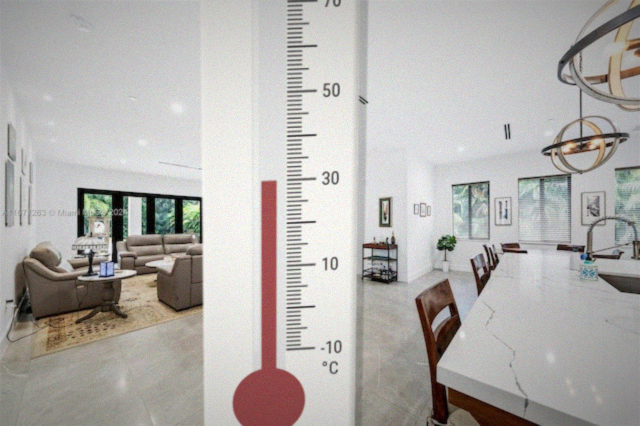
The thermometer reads 30 °C
